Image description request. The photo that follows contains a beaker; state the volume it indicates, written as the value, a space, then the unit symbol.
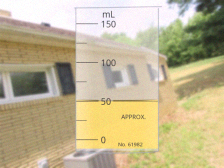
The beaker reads 50 mL
